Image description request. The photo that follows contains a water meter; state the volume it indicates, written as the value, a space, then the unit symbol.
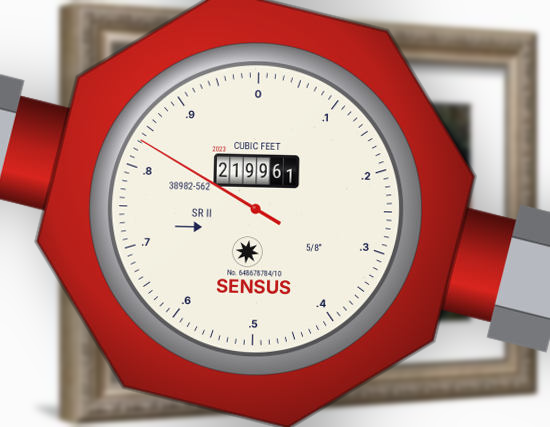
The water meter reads 219960.83 ft³
